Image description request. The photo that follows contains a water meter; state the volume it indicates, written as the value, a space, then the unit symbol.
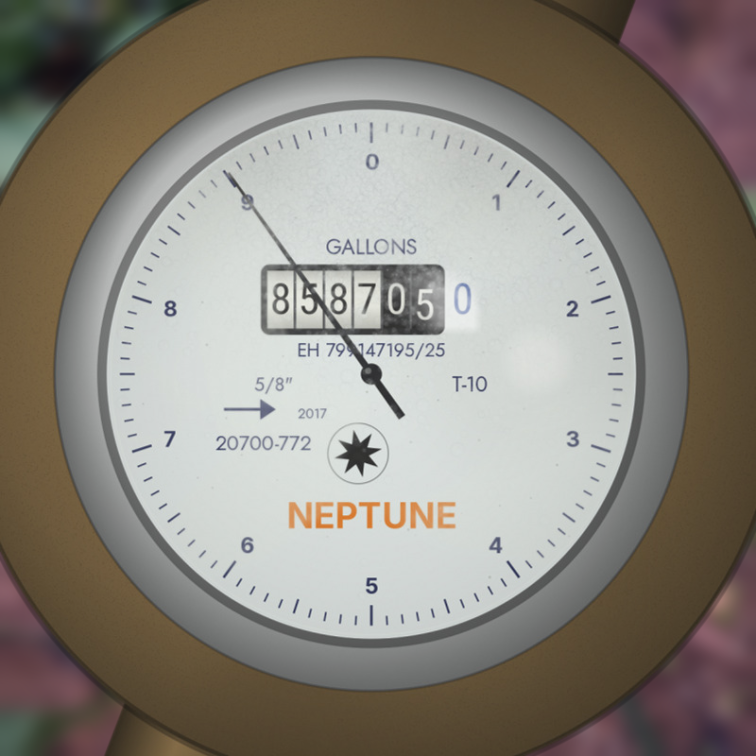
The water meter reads 8587049.0 gal
